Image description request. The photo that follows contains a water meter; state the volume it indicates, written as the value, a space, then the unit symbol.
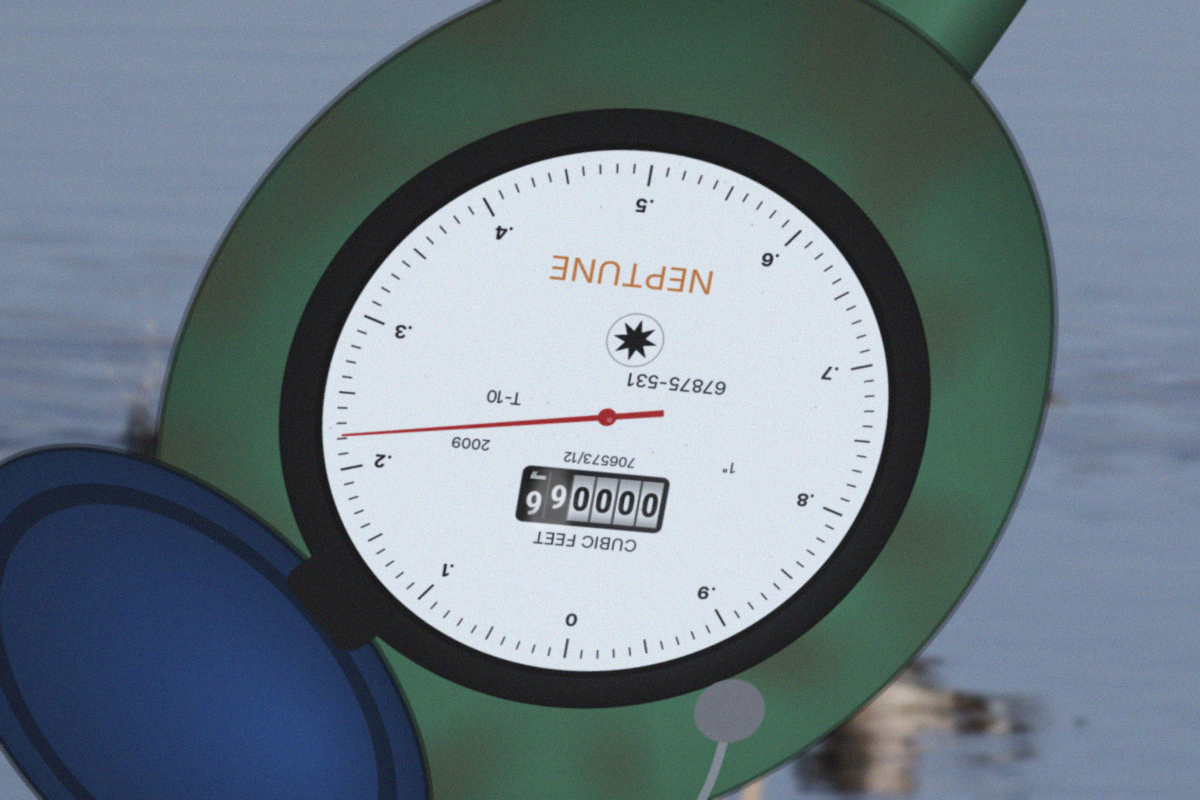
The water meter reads 66.22 ft³
